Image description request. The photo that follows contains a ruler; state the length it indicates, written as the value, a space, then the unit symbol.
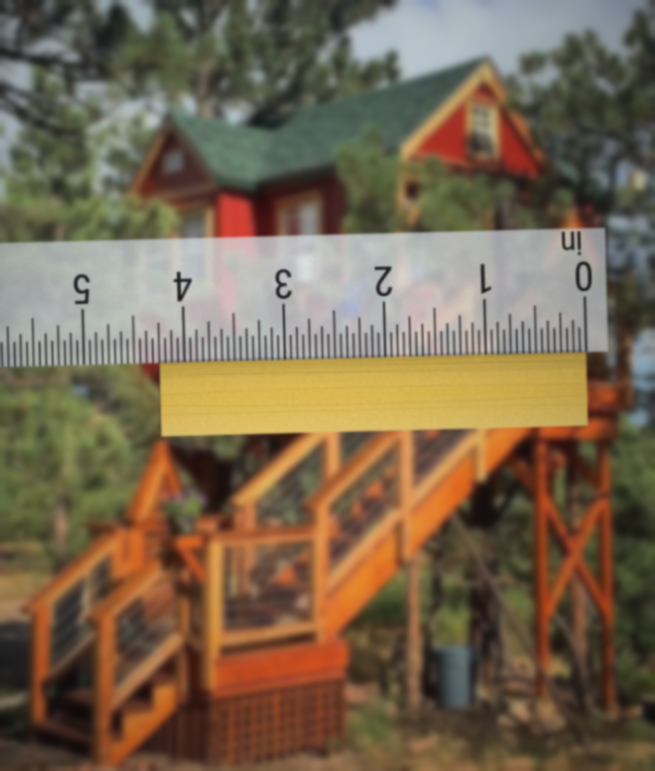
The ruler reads 4.25 in
